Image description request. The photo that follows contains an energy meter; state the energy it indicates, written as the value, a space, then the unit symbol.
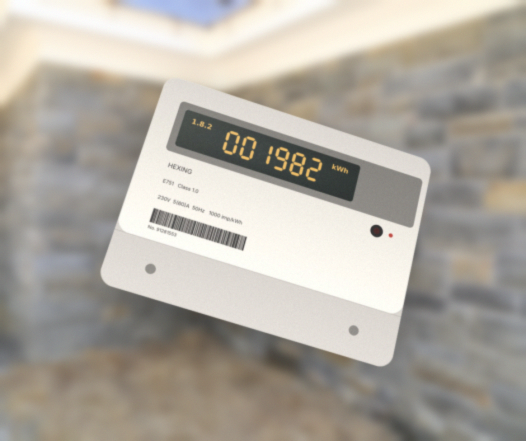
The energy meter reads 1982 kWh
